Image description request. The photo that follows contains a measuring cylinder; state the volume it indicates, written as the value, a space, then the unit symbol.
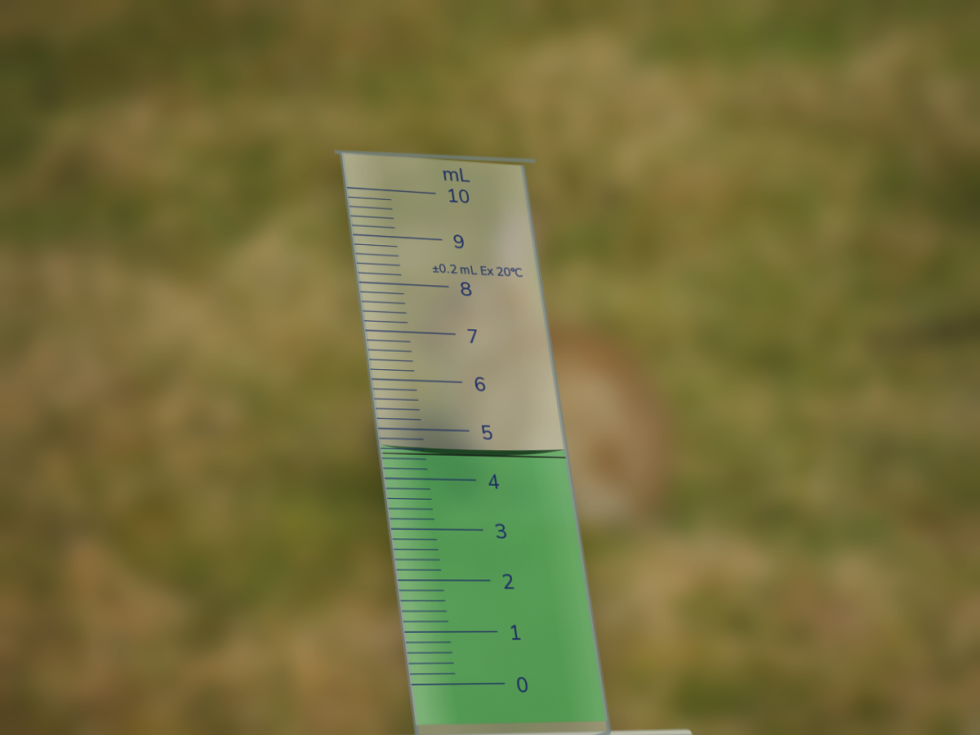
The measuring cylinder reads 4.5 mL
